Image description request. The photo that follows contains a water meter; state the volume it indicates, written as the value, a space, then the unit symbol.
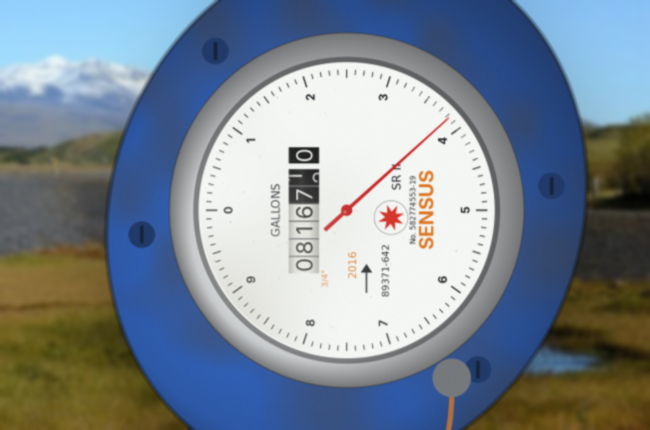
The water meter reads 816713.8 gal
